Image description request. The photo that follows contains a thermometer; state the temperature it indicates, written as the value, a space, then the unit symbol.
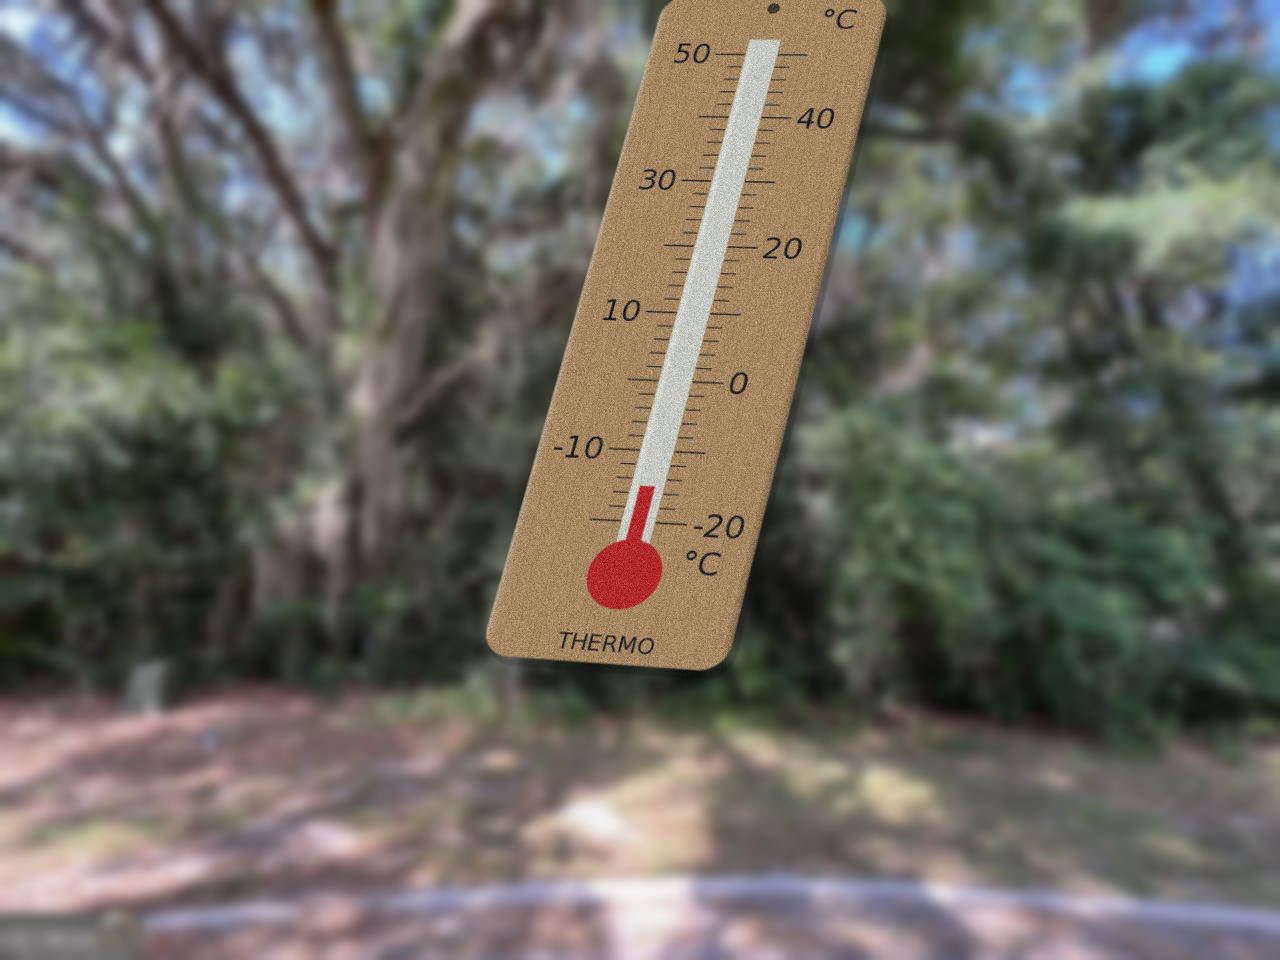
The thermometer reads -15 °C
